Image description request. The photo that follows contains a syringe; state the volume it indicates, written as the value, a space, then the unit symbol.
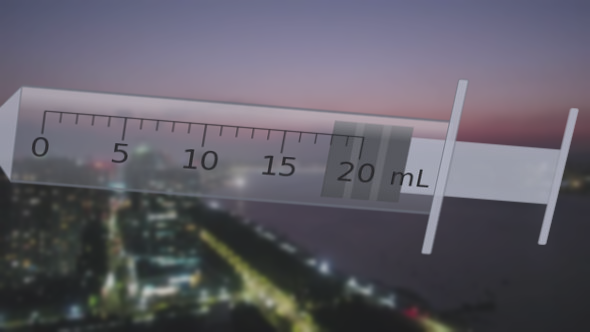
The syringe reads 18 mL
